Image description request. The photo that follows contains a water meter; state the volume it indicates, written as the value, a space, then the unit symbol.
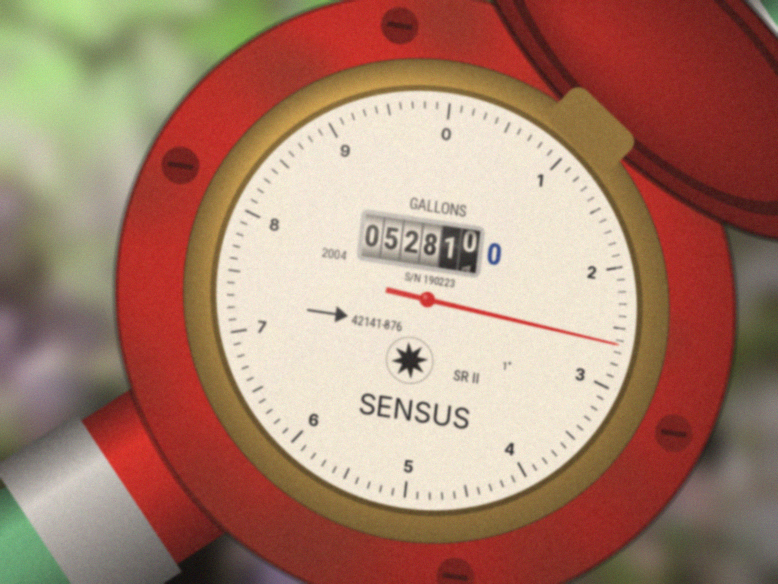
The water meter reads 528102.6 gal
